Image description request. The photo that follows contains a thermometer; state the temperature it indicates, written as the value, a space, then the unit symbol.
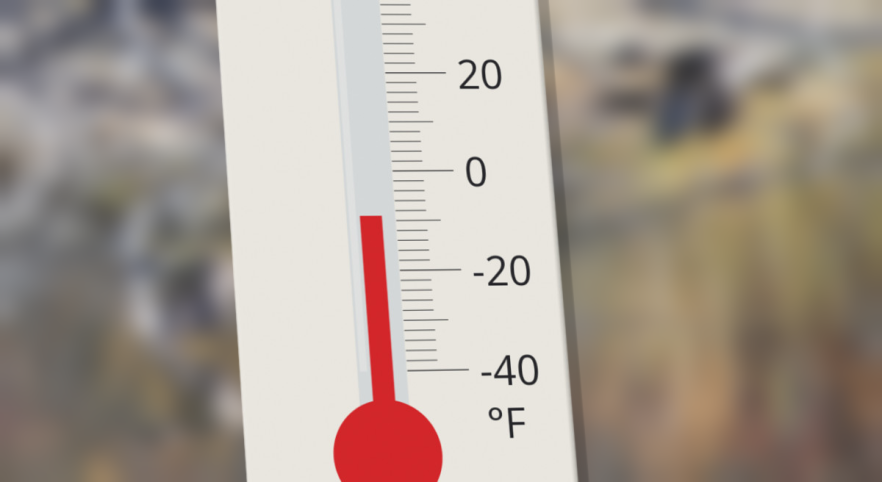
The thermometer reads -9 °F
